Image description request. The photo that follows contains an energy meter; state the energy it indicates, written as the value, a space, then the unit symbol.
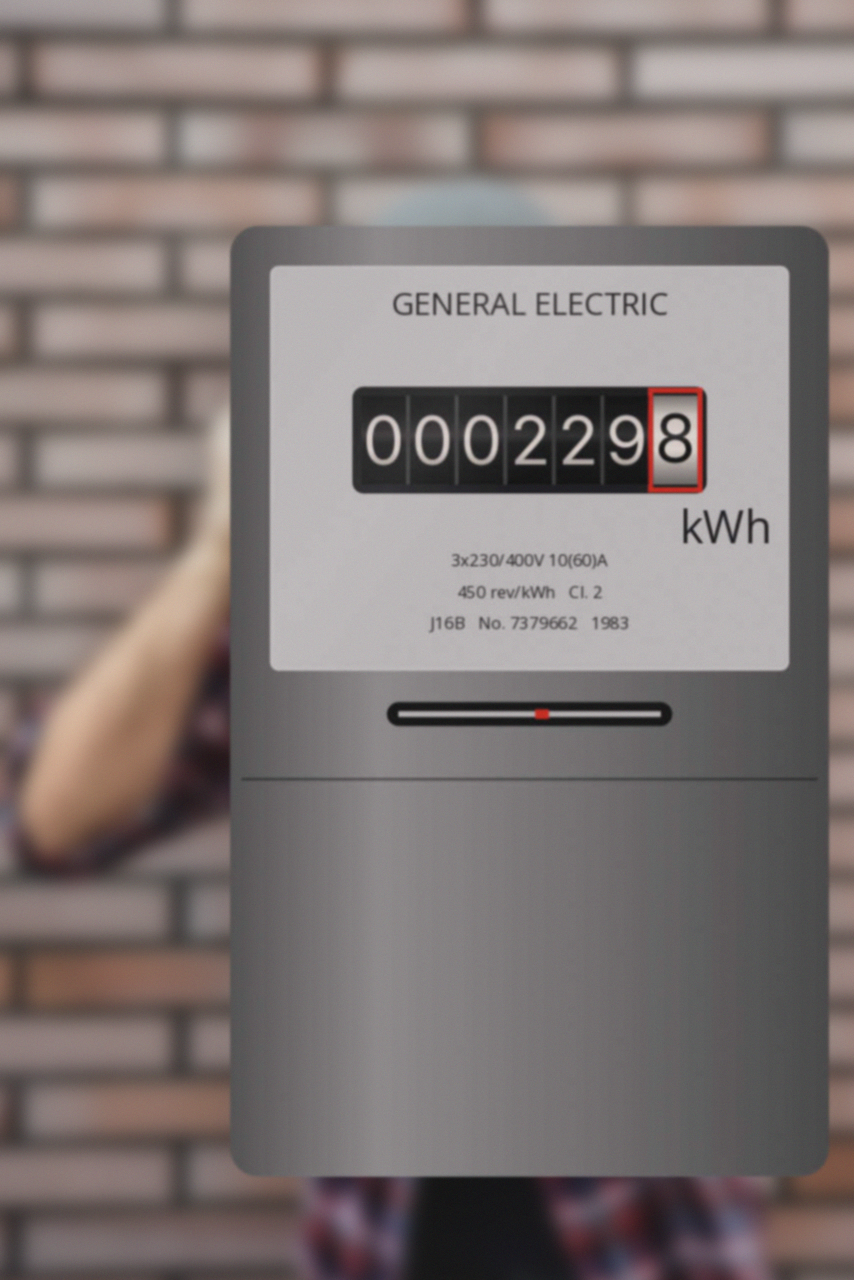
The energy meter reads 229.8 kWh
